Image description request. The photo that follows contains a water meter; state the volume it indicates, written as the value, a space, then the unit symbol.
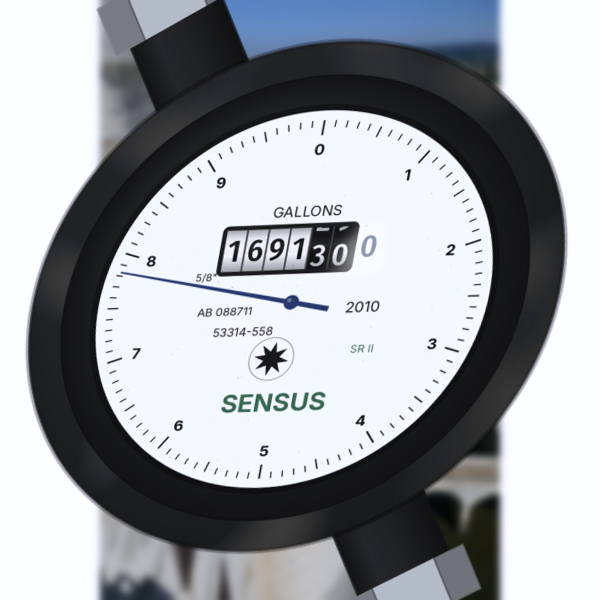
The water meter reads 1691297.8 gal
